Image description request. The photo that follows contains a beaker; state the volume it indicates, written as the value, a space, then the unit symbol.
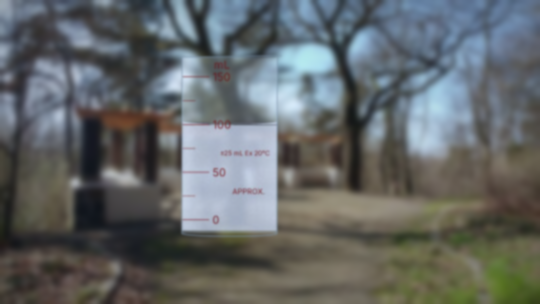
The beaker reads 100 mL
